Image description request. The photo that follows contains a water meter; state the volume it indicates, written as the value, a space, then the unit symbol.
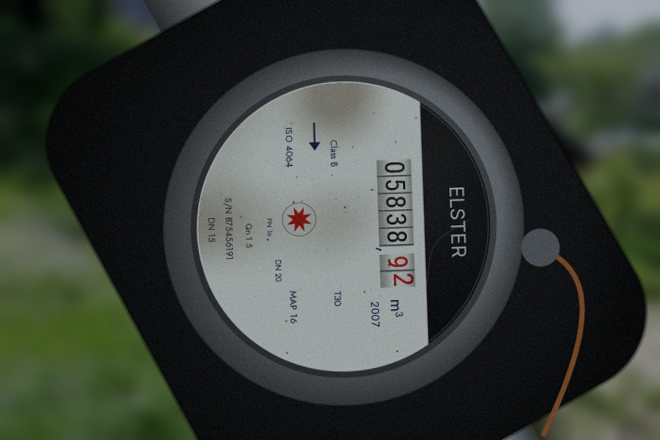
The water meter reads 5838.92 m³
